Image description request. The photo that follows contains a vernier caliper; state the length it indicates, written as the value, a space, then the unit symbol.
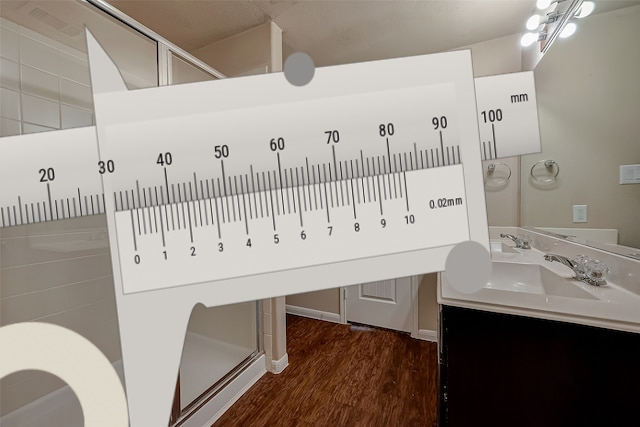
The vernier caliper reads 33.5 mm
